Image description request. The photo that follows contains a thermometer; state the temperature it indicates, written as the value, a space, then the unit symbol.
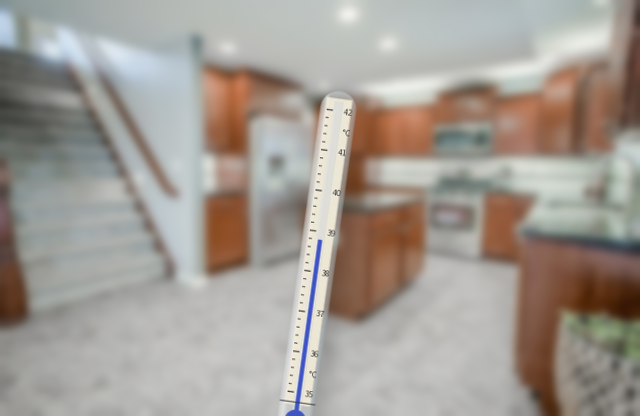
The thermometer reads 38.8 °C
